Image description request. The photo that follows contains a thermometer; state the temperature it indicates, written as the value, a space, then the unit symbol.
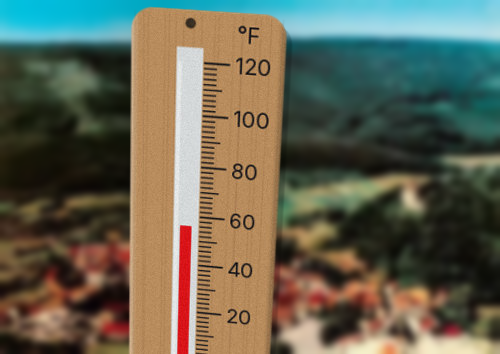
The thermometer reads 56 °F
